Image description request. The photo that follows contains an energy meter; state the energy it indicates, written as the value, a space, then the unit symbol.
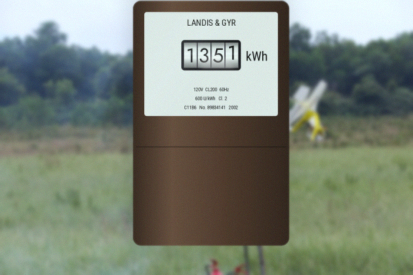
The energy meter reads 1351 kWh
